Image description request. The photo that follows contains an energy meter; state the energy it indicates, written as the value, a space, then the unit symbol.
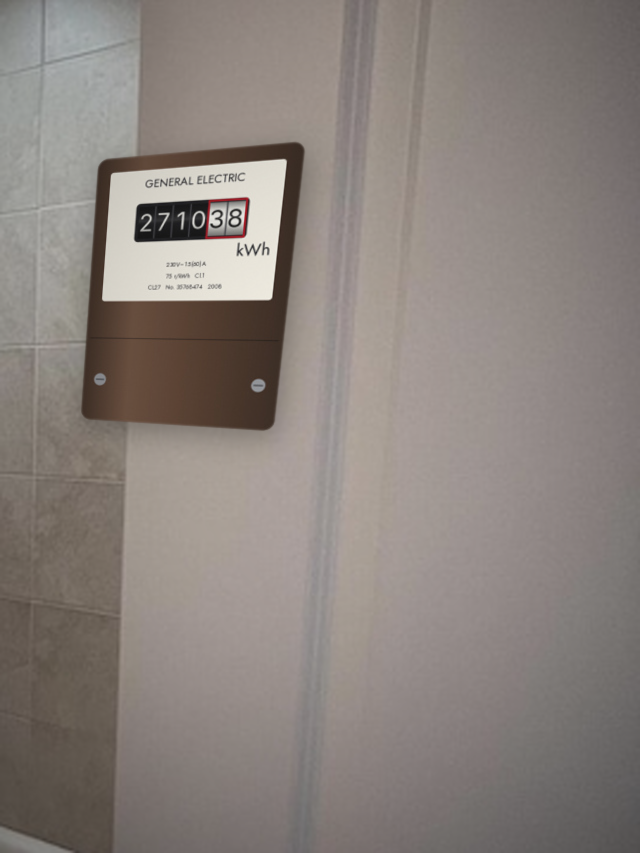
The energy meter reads 2710.38 kWh
